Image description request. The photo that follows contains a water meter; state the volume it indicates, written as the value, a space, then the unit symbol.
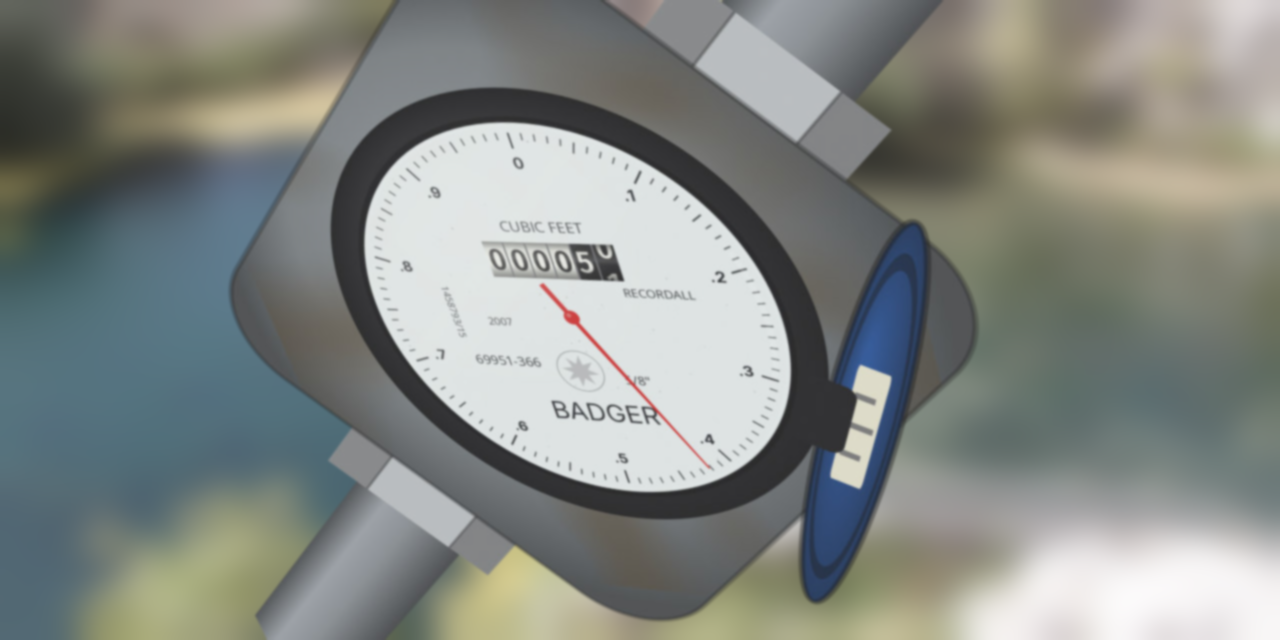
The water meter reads 50.42 ft³
